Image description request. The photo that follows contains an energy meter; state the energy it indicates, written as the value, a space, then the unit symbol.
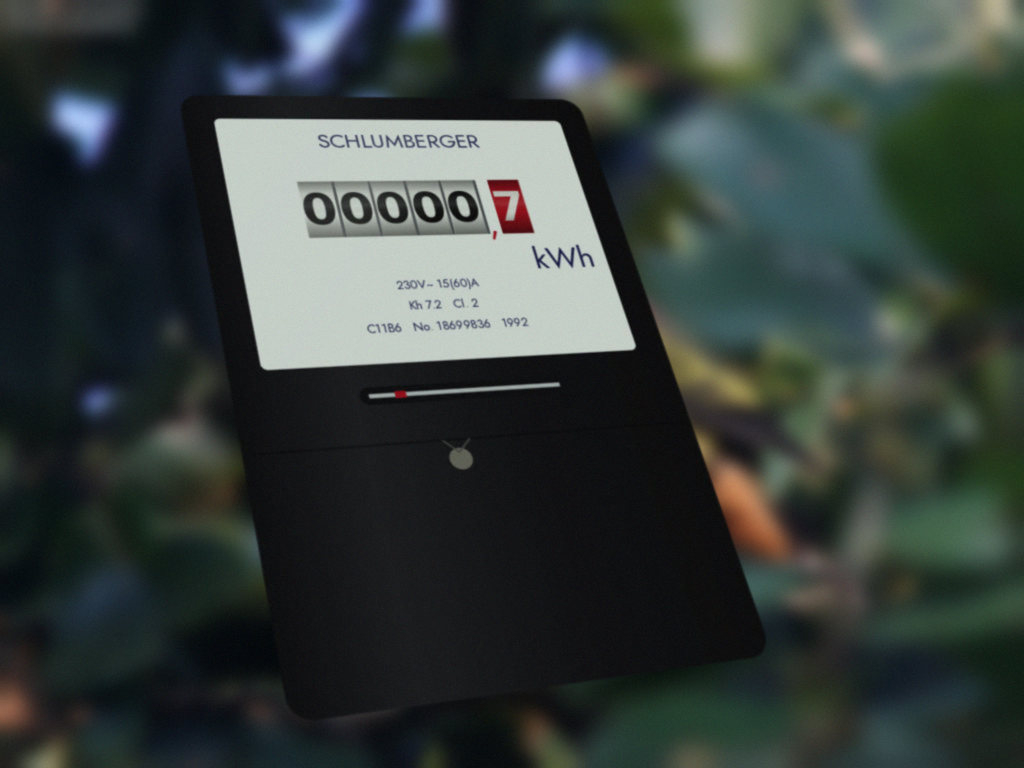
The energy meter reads 0.7 kWh
